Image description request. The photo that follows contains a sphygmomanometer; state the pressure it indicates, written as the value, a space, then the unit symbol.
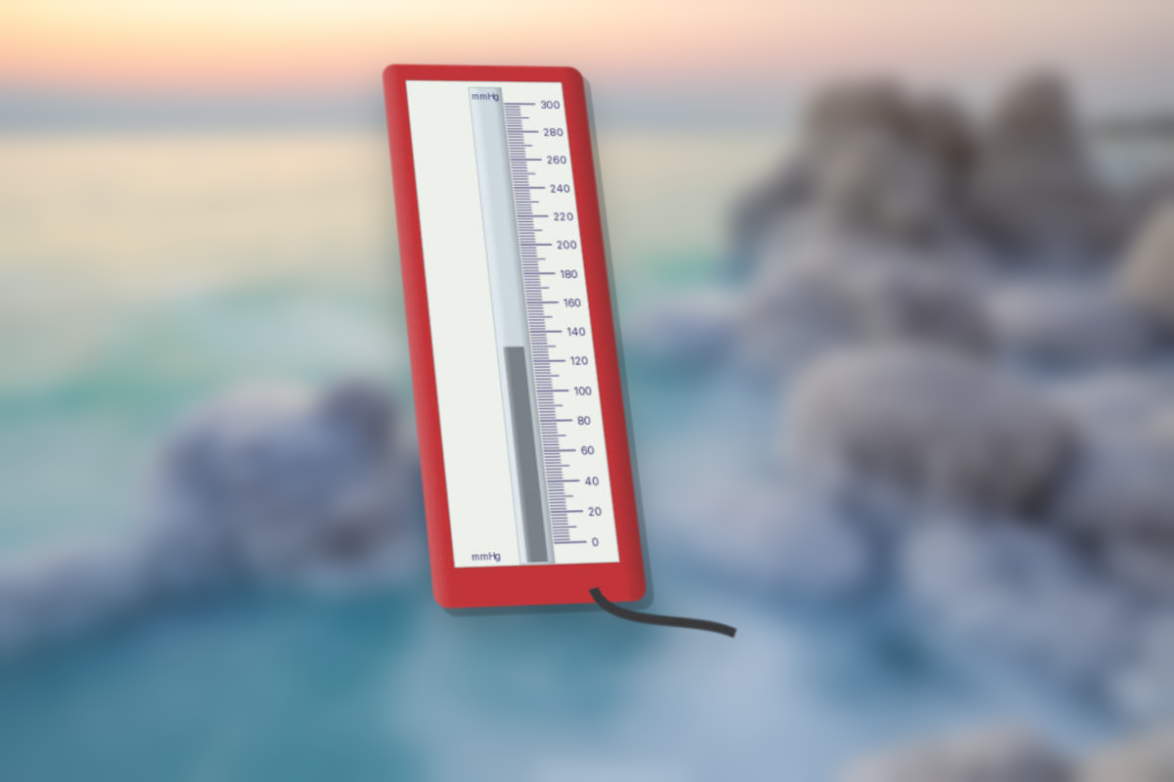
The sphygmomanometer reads 130 mmHg
